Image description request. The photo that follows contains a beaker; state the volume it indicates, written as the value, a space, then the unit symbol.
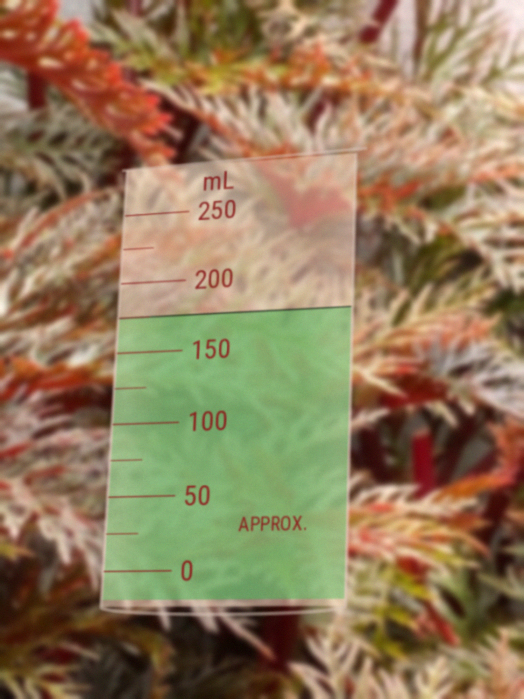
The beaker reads 175 mL
